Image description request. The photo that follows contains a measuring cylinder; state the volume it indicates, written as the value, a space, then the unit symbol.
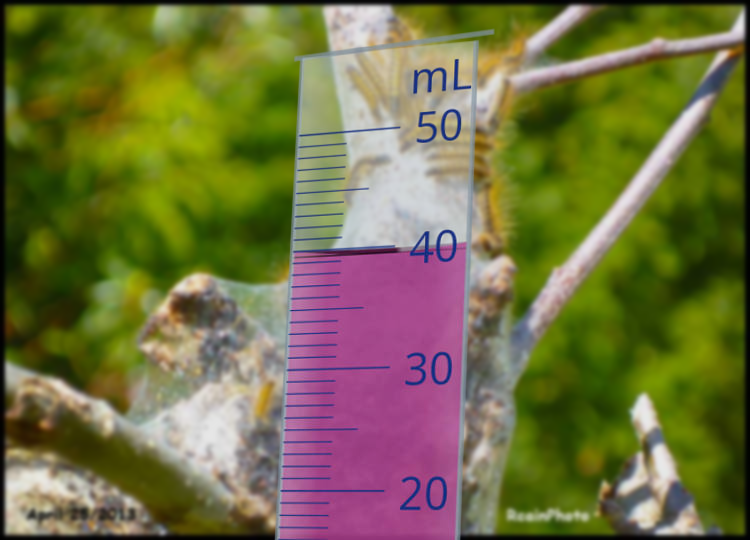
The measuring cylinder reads 39.5 mL
